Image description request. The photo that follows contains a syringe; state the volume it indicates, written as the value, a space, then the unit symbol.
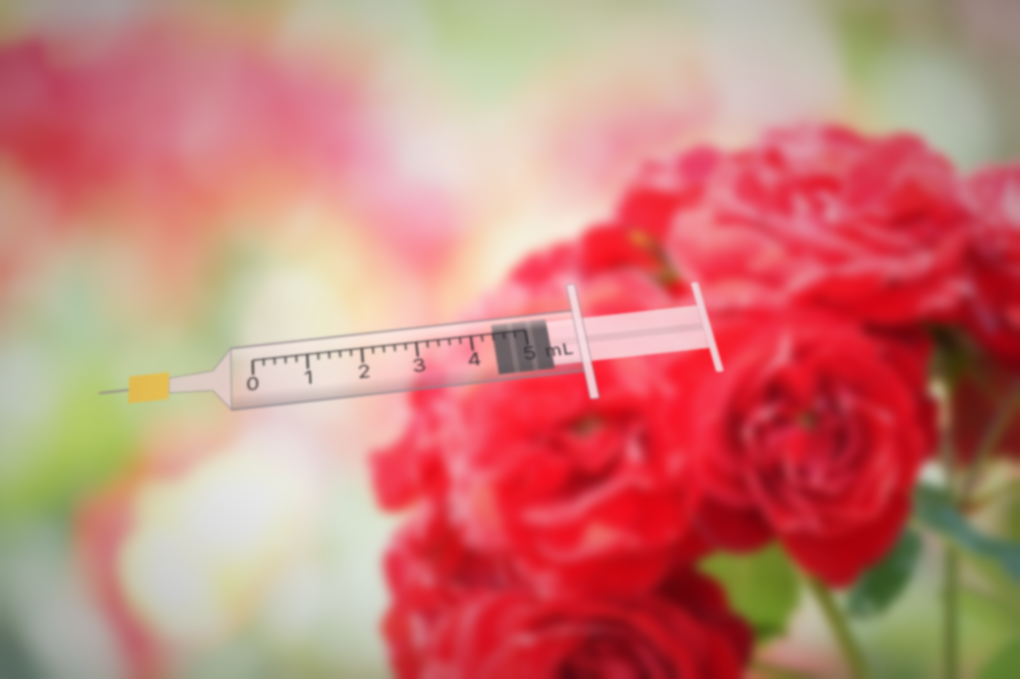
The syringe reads 4.4 mL
